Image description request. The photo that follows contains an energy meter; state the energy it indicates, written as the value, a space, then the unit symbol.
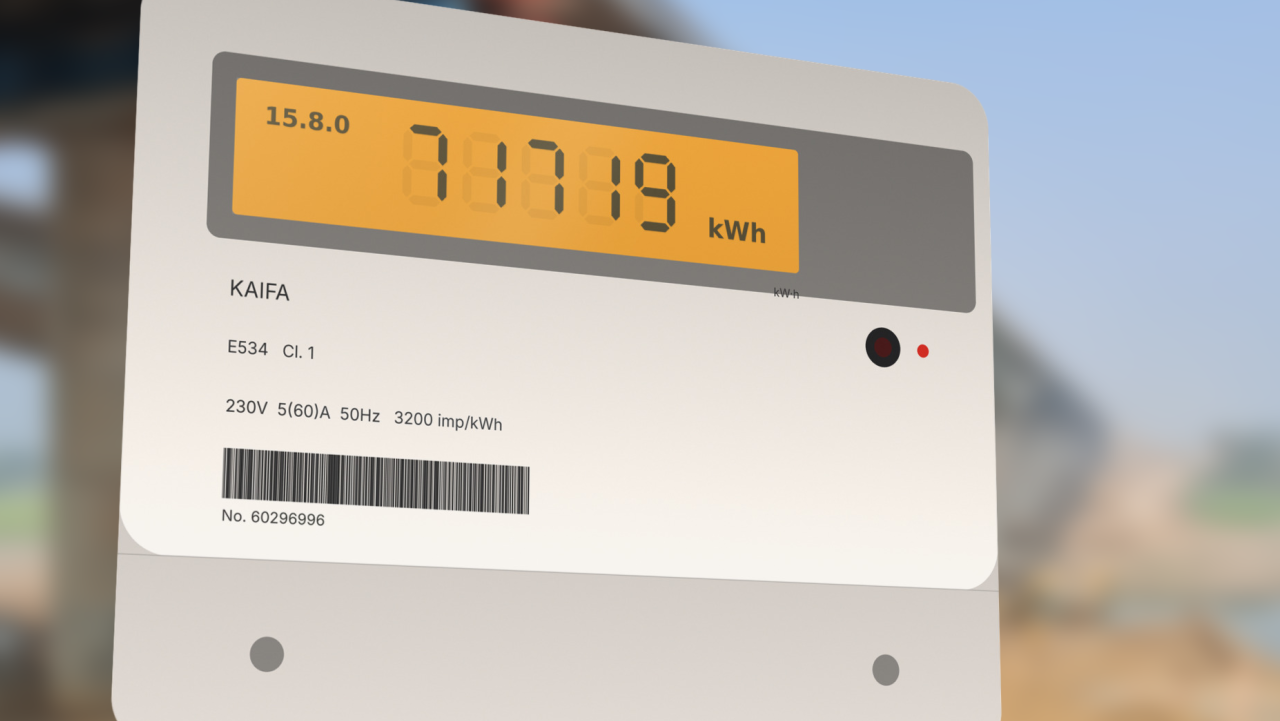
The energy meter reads 71719 kWh
